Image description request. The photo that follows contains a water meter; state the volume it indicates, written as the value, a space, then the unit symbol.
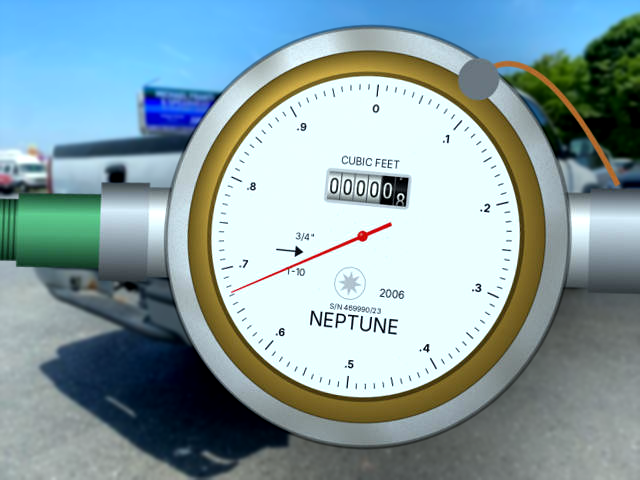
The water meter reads 7.67 ft³
